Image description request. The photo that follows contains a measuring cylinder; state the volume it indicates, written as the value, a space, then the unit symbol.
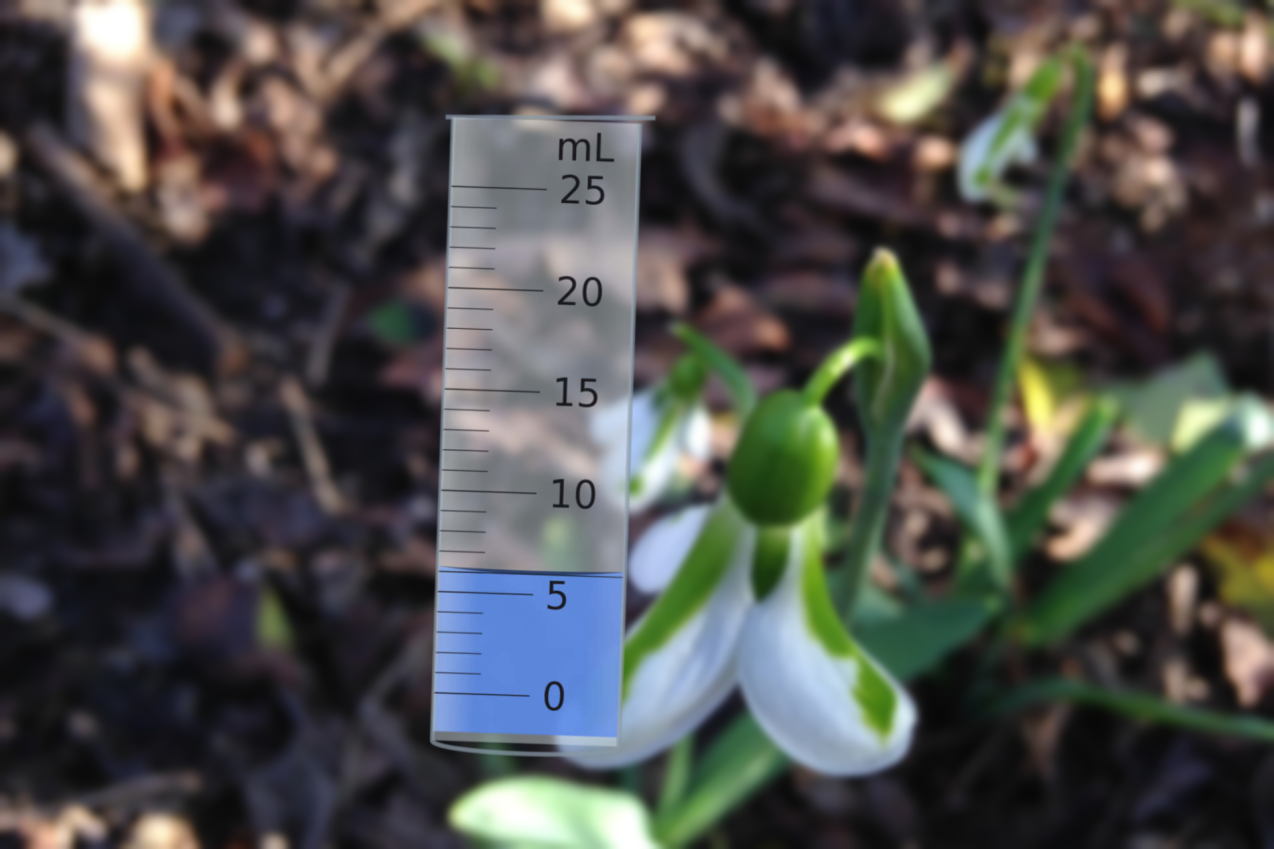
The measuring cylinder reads 6 mL
